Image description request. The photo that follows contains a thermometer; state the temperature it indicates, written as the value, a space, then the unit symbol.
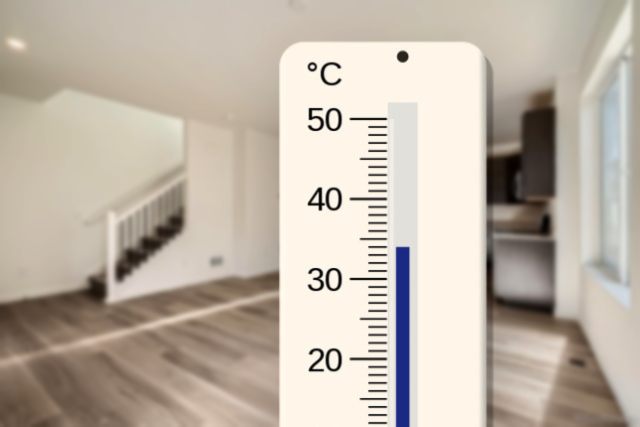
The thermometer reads 34 °C
